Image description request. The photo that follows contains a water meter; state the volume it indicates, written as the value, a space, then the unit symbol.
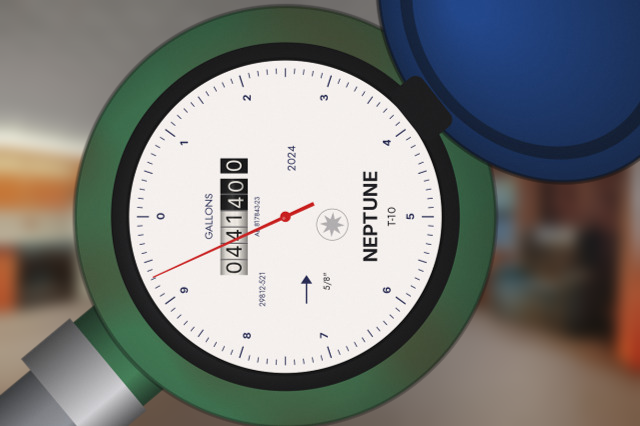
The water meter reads 441399.3 gal
